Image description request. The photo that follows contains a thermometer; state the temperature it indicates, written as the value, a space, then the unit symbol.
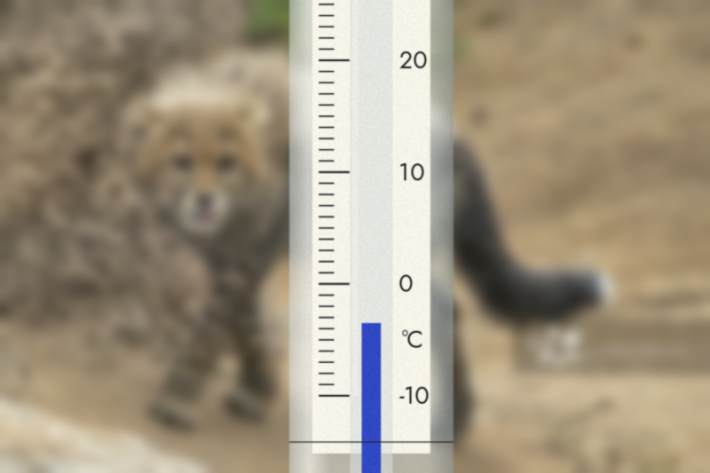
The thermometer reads -3.5 °C
